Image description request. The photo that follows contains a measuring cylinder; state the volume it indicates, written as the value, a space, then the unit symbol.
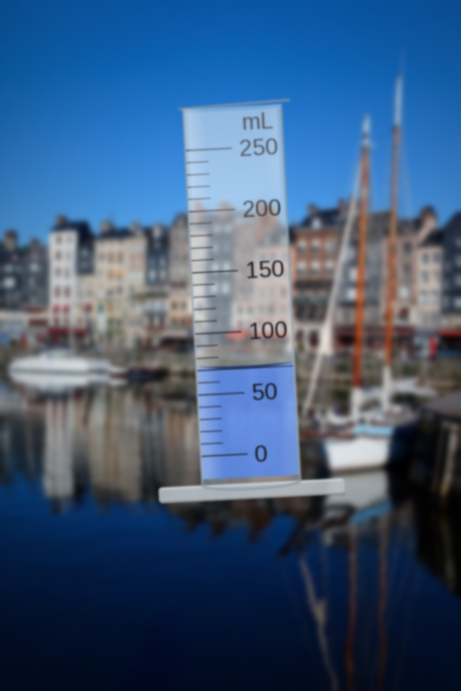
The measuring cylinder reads 70 mL
